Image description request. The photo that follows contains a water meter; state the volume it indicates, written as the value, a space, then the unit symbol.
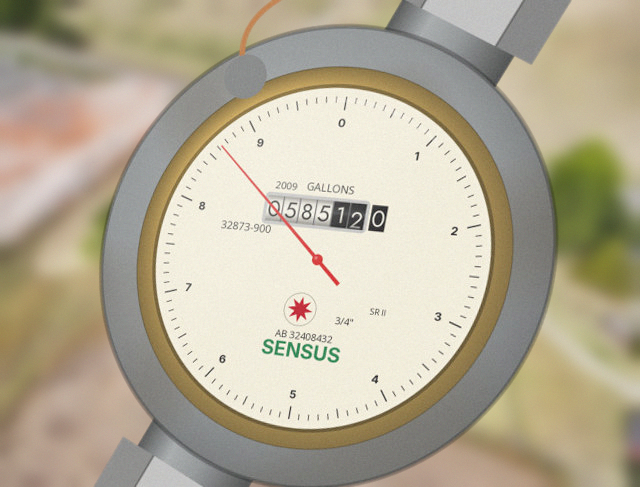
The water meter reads 585118.6 gal
